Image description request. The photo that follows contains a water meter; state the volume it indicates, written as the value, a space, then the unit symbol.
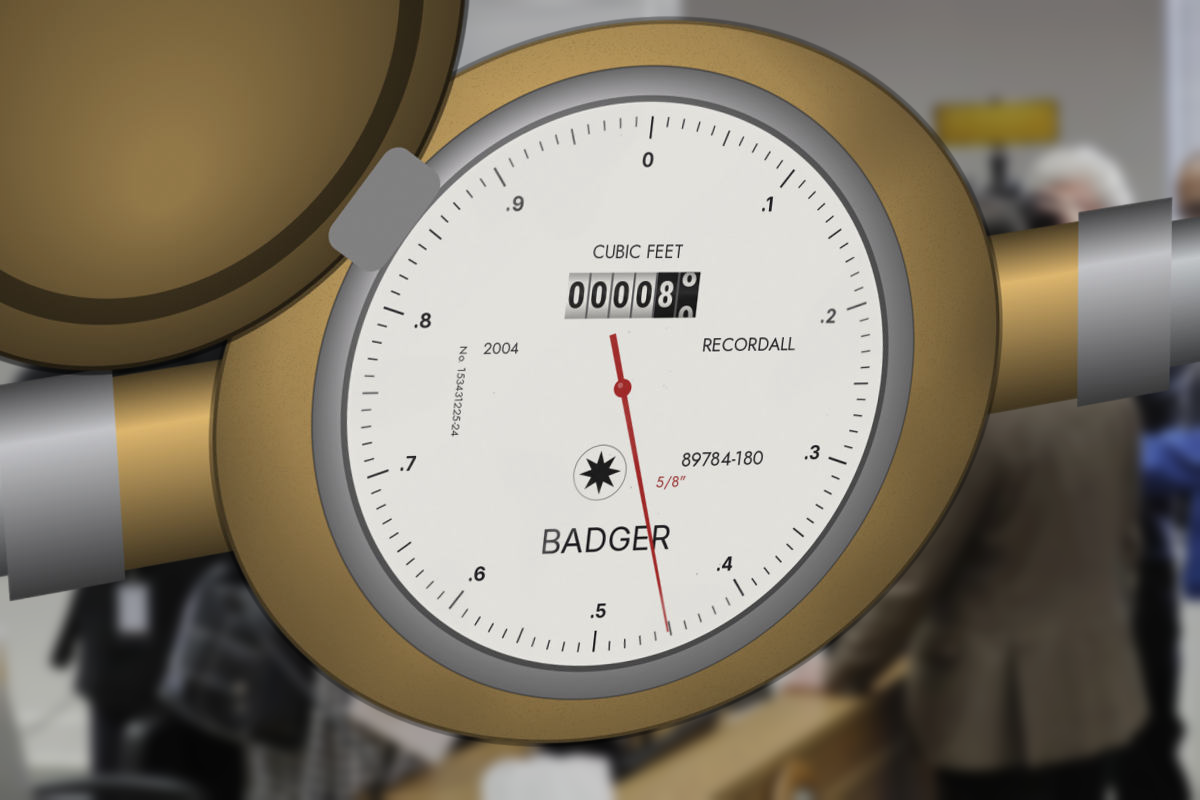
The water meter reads 88.45 ft³
